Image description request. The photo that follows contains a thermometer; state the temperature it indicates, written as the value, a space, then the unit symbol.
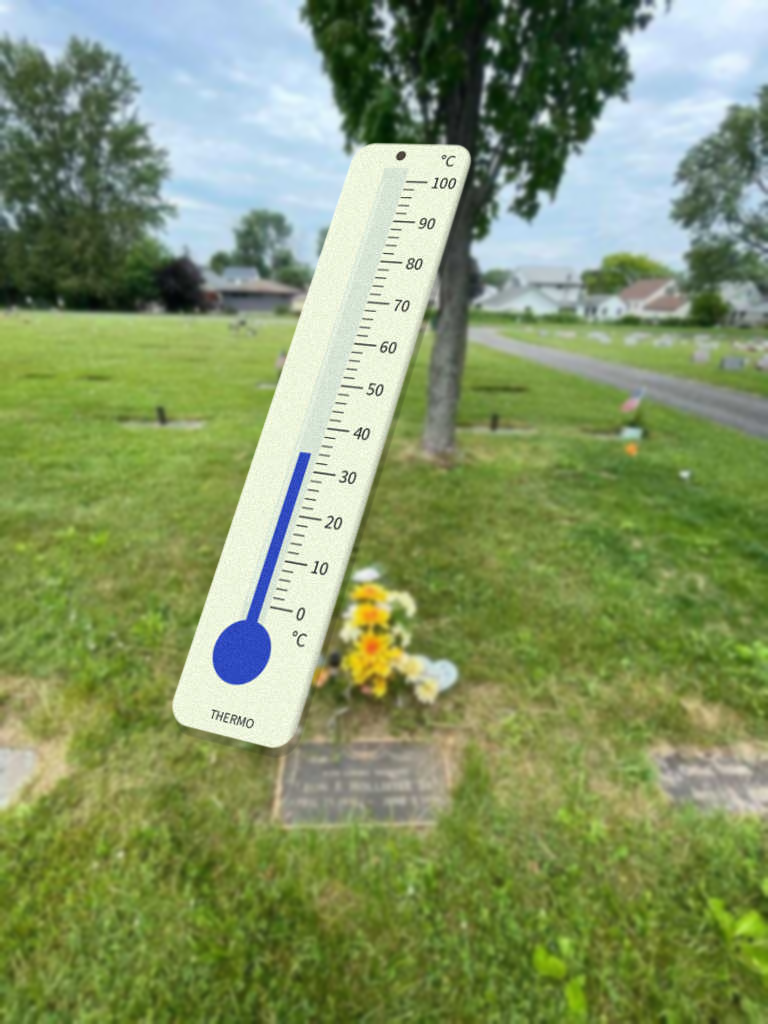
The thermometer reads 34 °C
